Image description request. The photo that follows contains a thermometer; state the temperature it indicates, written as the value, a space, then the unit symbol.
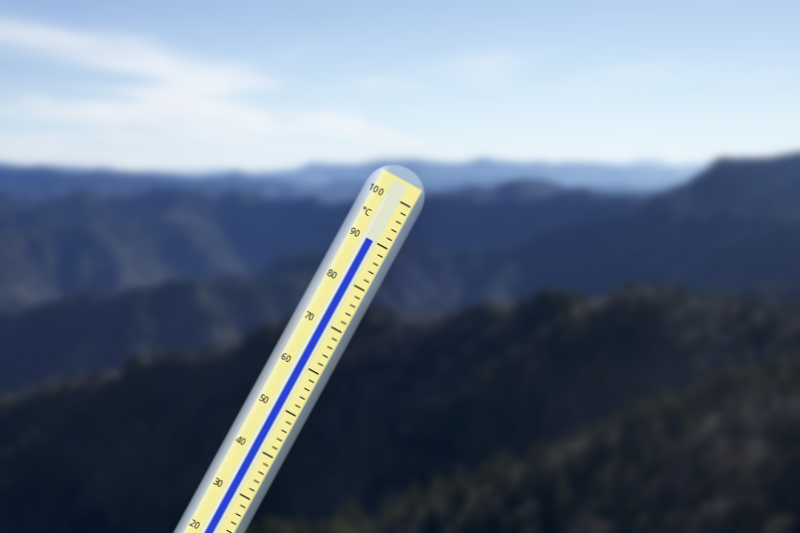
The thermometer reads 90 °C
